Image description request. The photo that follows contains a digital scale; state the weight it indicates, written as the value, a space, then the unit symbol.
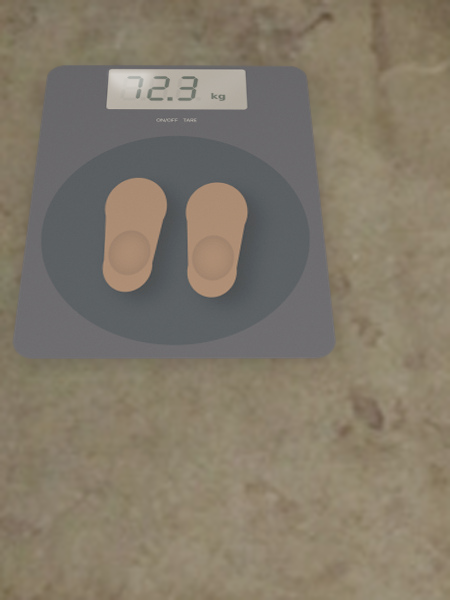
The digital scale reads 72.3 kg
